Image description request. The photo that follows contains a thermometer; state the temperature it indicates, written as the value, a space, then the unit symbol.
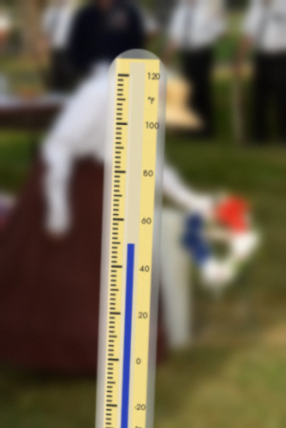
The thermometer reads 50 °F
